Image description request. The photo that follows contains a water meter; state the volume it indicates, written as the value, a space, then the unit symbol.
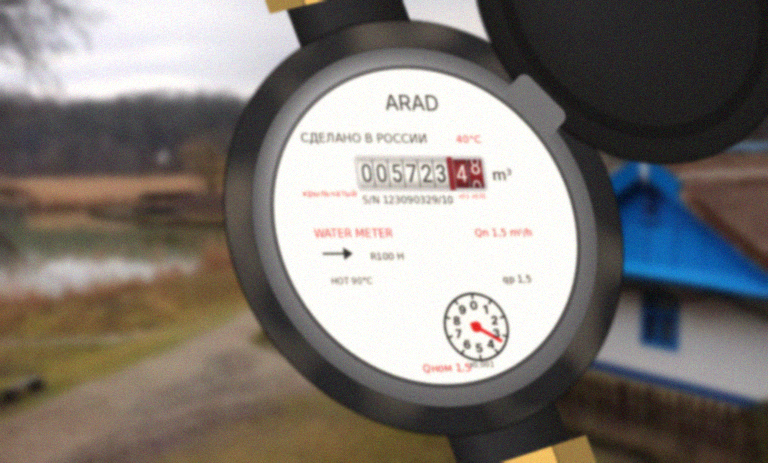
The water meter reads 5723.483 m³
